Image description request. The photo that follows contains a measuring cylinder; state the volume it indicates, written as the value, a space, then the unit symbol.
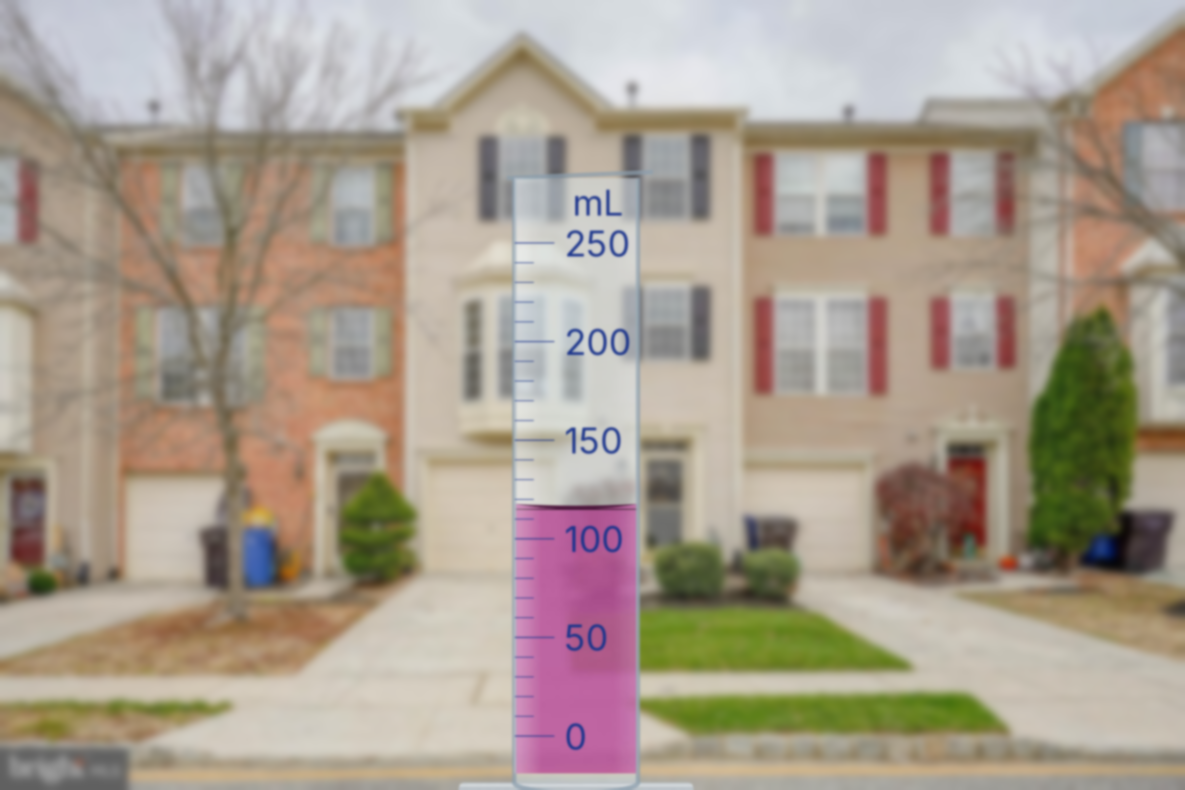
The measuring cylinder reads 115 mL
